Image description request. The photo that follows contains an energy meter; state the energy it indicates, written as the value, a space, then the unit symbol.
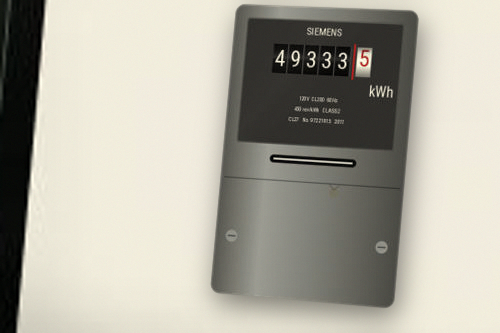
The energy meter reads 49333.5 kWh
